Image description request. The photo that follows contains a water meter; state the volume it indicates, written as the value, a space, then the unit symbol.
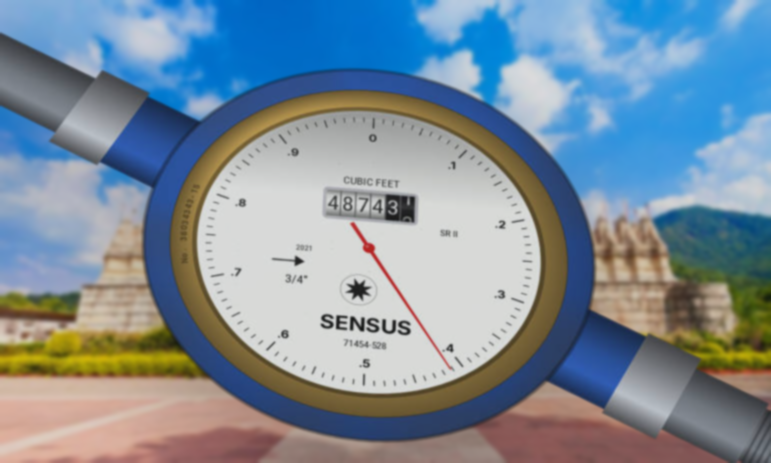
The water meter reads 487431.41 ft³
